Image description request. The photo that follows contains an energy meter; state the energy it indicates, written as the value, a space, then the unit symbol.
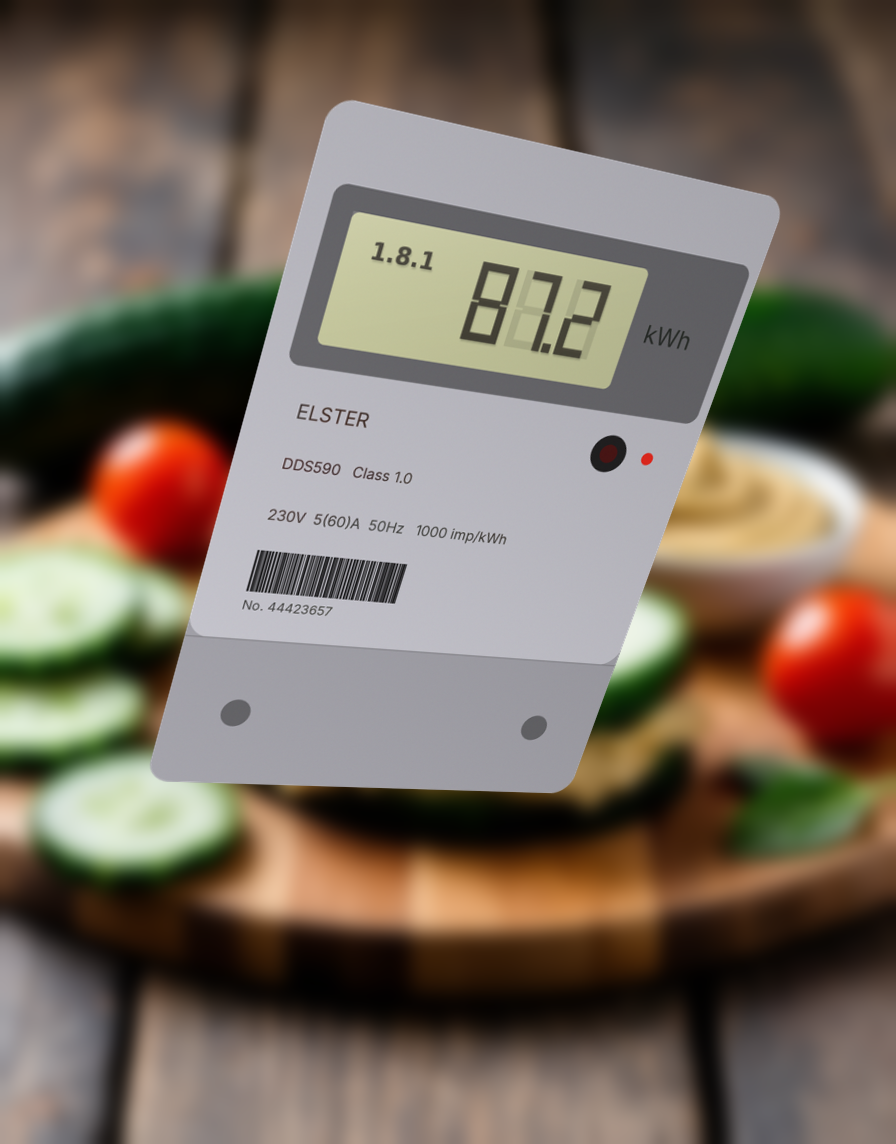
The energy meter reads 87.2 kWh
